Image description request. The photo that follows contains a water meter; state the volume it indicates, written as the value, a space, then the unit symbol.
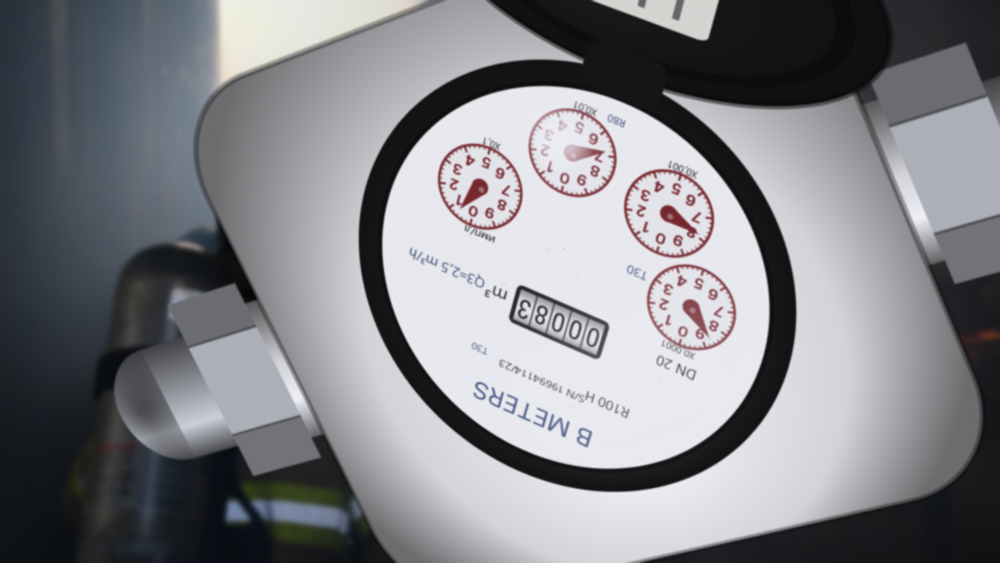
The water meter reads 83.0678 m³
